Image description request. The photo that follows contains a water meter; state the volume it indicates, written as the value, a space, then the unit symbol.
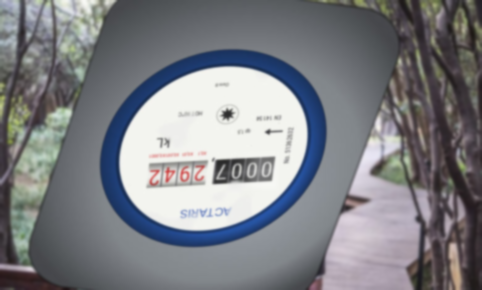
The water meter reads 7.2942 kL
